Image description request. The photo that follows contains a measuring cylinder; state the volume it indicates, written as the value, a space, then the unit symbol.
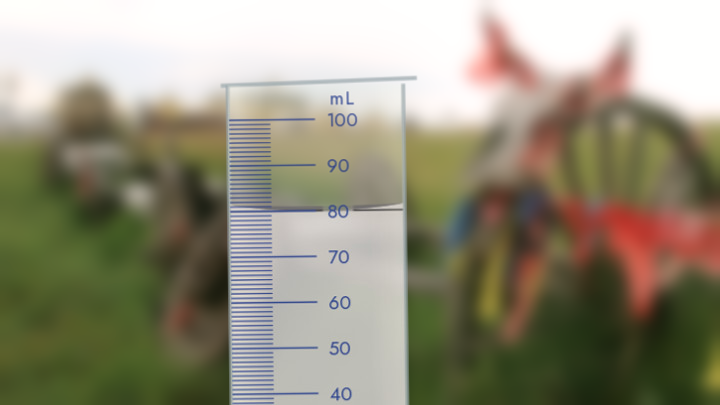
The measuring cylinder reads 80 mL
